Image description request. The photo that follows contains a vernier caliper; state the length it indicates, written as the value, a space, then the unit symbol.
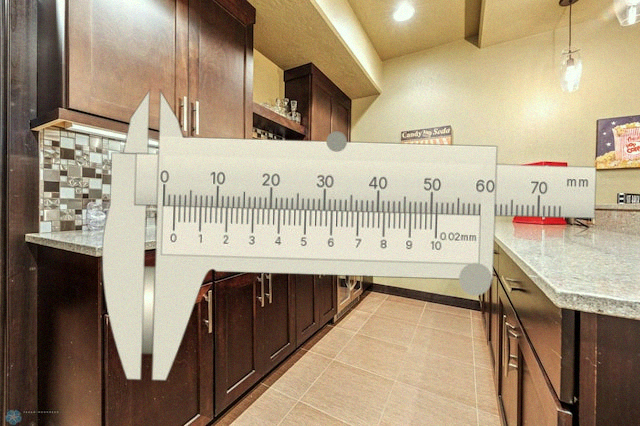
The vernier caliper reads 2.0 mm
